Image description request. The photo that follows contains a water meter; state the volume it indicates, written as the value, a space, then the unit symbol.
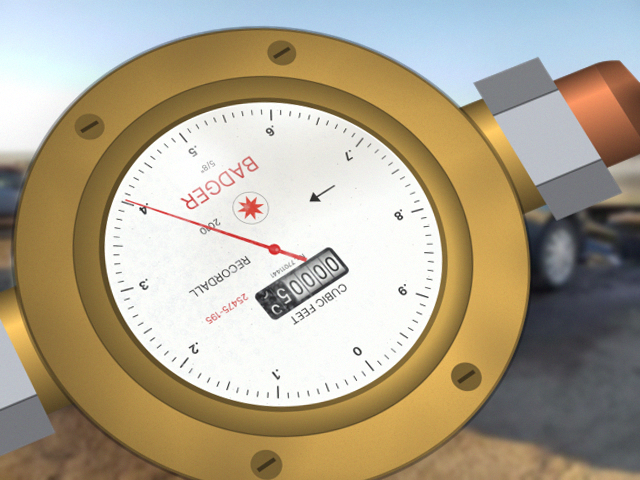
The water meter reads 55.40 ft³
